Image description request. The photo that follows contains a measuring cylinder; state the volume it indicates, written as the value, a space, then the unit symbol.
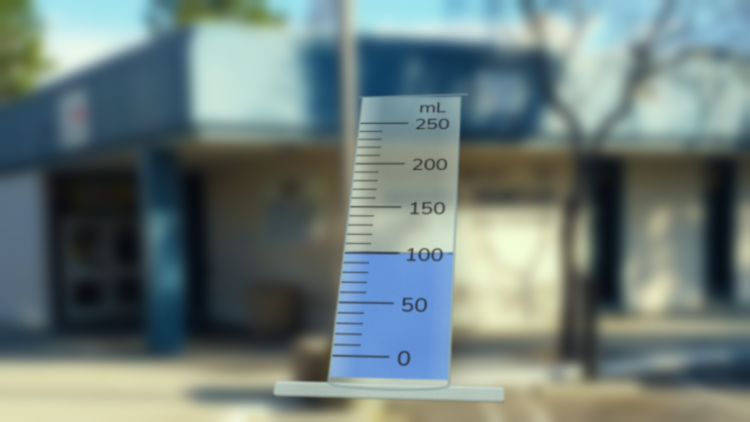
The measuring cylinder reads 100 mL
